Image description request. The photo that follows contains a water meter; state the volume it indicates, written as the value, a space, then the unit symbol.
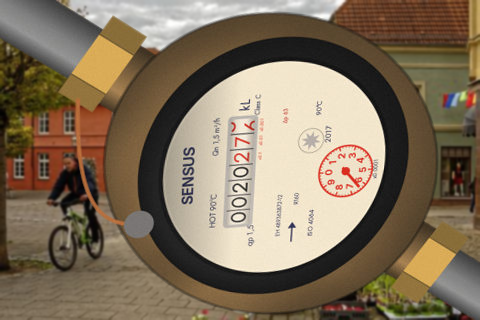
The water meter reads 20.2756 kL
